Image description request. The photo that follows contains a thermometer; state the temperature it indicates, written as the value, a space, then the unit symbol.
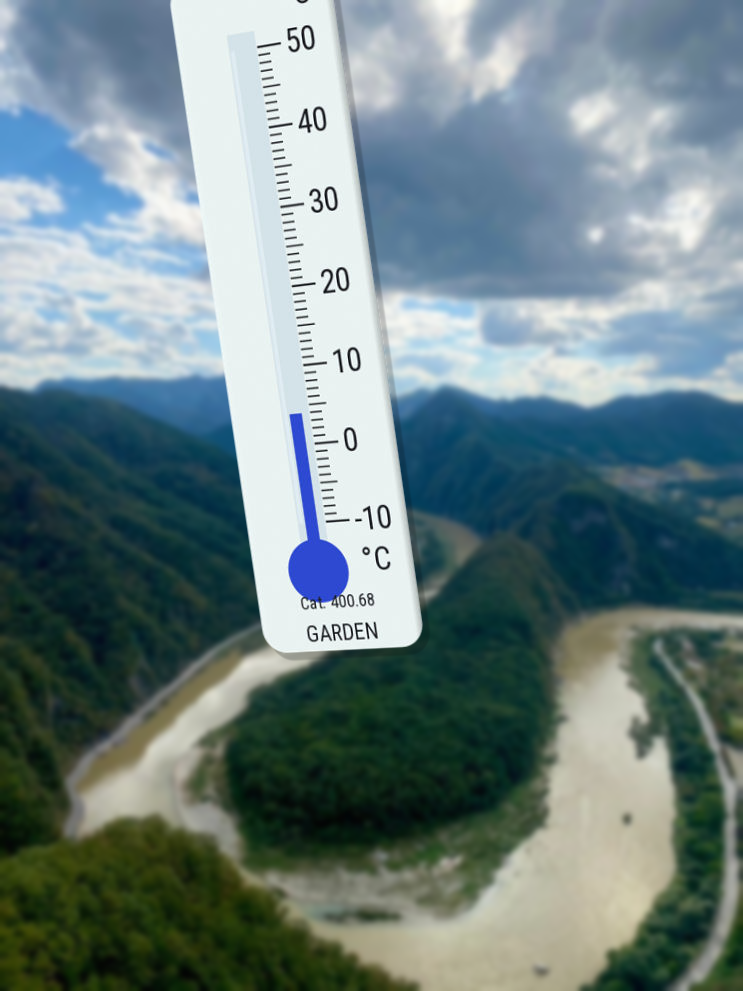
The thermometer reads 4 °C
